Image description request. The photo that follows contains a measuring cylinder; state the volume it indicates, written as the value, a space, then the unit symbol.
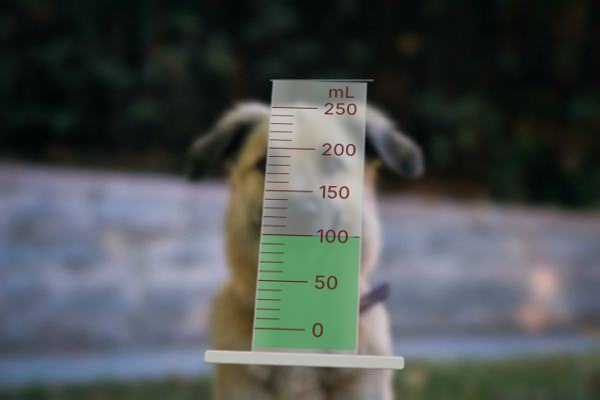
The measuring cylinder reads 100 mL
